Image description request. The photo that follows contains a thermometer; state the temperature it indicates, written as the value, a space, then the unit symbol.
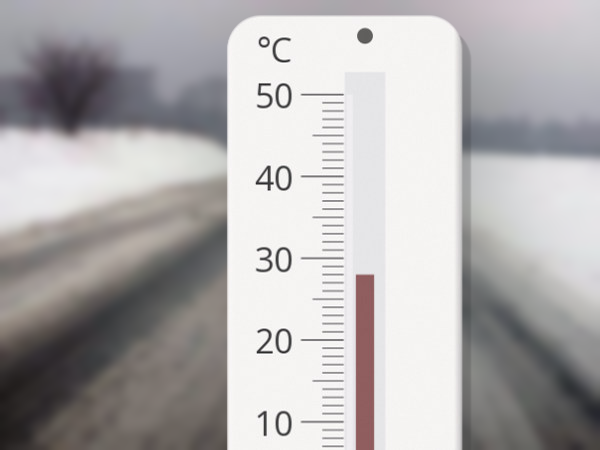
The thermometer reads 28 °C
